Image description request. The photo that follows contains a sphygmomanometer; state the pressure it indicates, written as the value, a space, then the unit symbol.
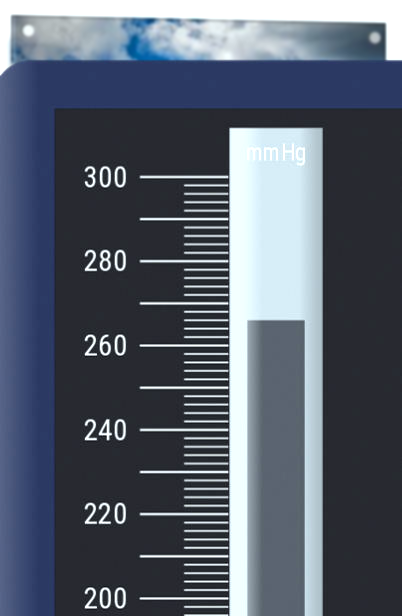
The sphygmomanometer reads 266 mmHg
